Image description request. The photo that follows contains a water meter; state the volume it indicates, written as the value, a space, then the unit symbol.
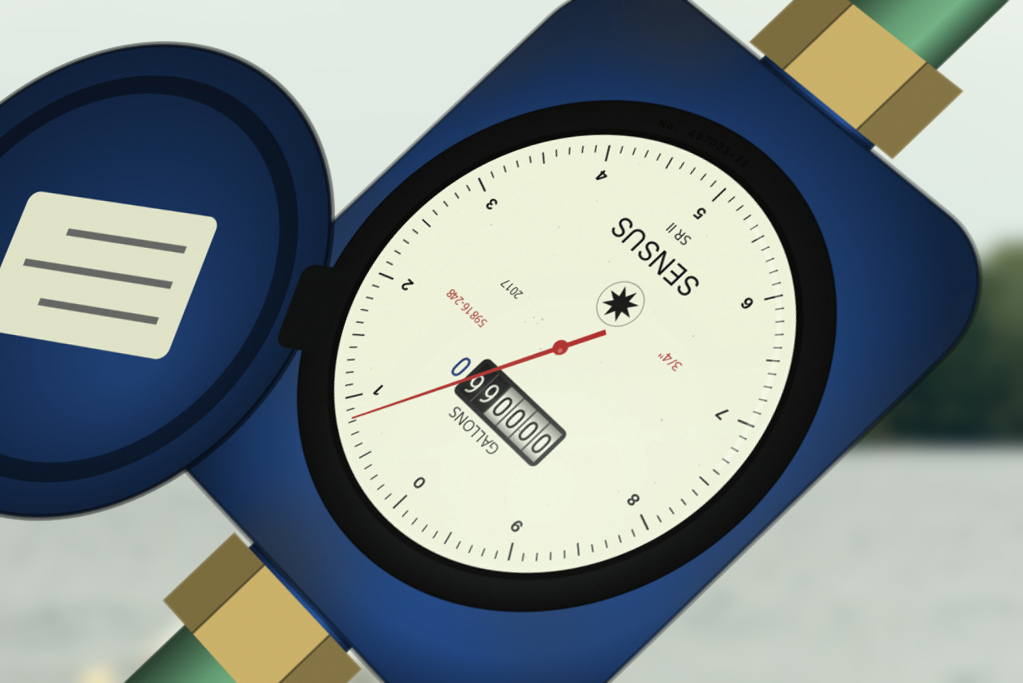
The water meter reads 660.8 gal
